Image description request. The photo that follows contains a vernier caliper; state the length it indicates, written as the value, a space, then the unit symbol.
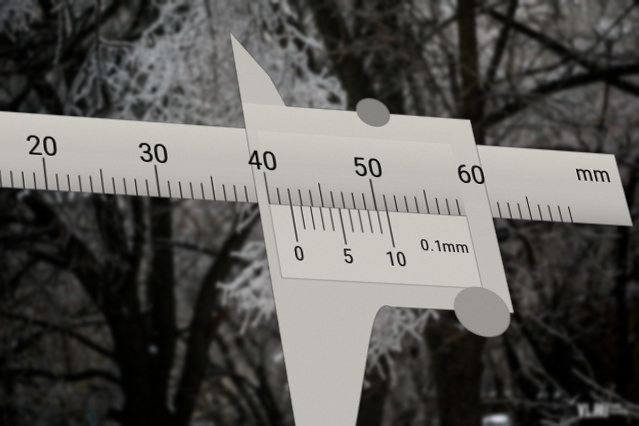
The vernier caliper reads 42.0 mm
